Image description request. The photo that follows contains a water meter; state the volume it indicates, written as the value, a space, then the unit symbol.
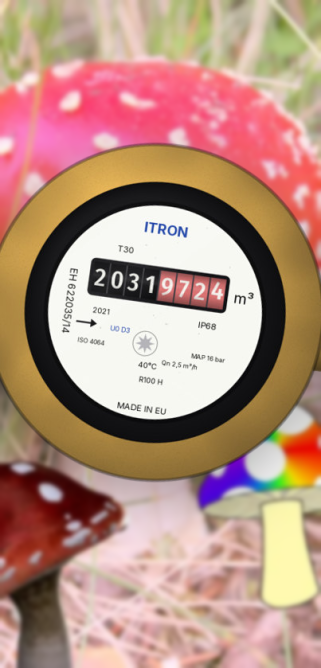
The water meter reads 2031.9724 m³
